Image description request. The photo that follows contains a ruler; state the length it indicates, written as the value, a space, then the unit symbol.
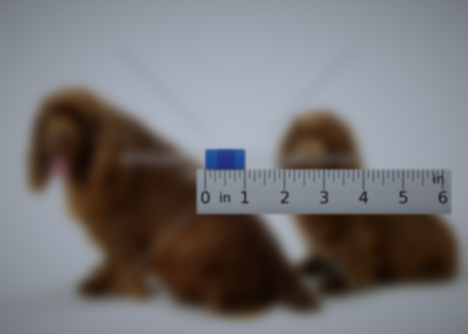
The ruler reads 1 in
